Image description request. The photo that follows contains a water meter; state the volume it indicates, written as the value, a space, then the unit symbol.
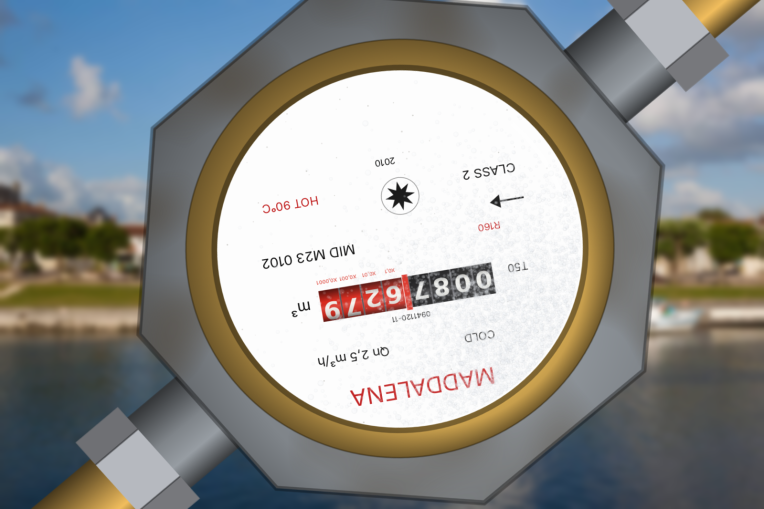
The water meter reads 87.6279 m³
